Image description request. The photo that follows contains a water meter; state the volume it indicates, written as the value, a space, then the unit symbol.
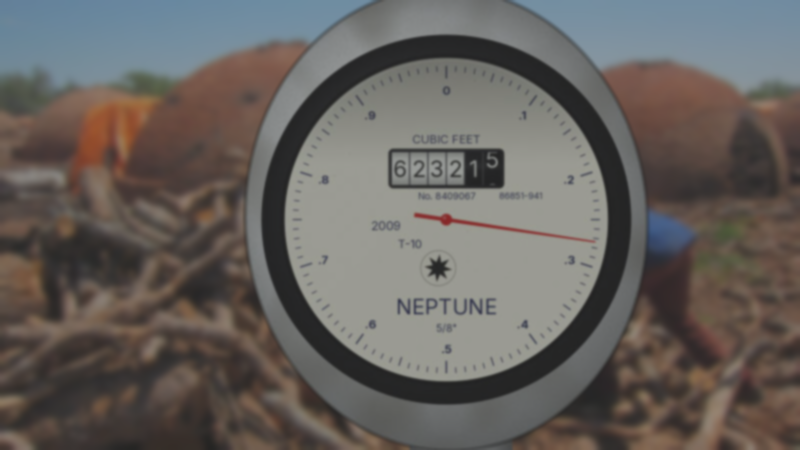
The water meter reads 623215.27 ft³
